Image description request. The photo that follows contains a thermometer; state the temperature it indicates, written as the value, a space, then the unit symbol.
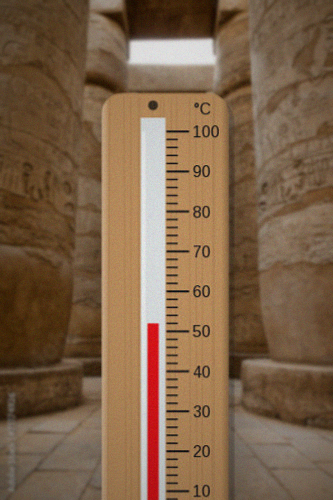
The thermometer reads 52 °C
